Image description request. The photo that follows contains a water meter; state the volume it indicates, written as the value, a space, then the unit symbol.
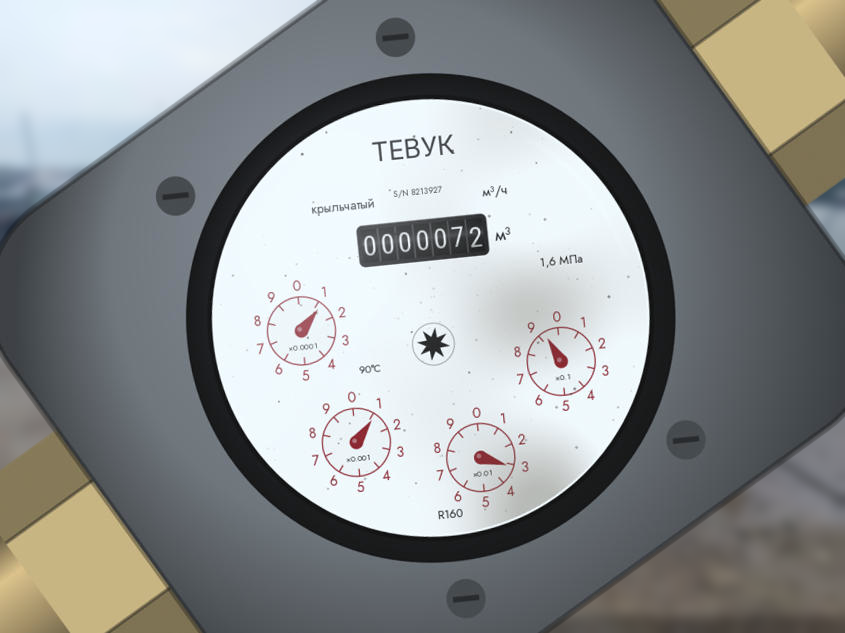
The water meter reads 71.9311 m³
